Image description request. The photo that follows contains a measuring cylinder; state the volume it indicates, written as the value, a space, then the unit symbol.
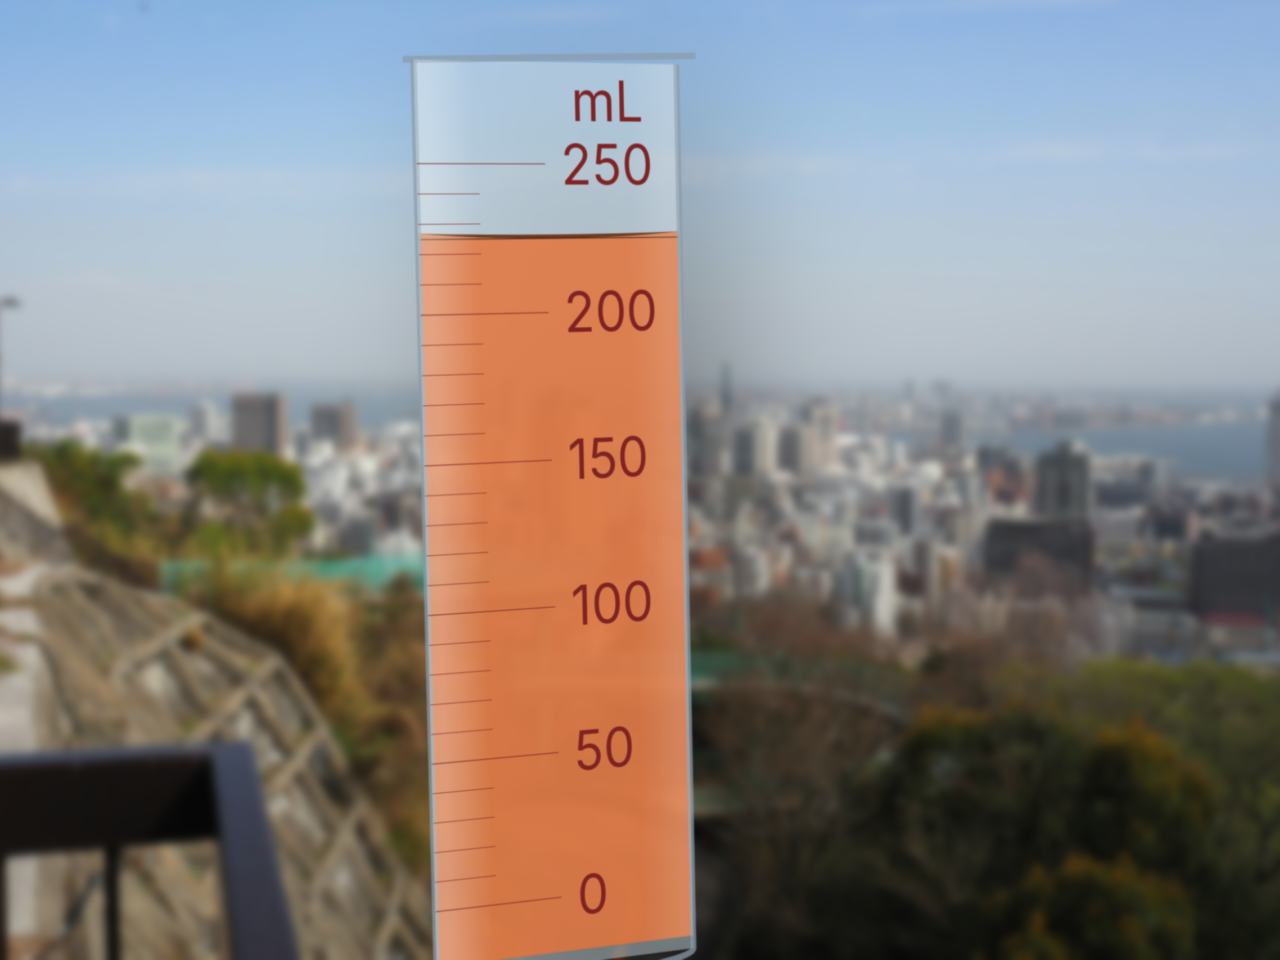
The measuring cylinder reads 225 mL
